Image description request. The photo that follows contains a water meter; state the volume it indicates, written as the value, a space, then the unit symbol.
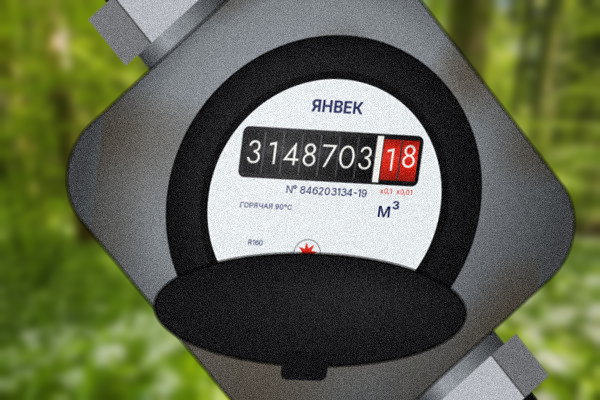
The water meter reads 3148703.18 m³
